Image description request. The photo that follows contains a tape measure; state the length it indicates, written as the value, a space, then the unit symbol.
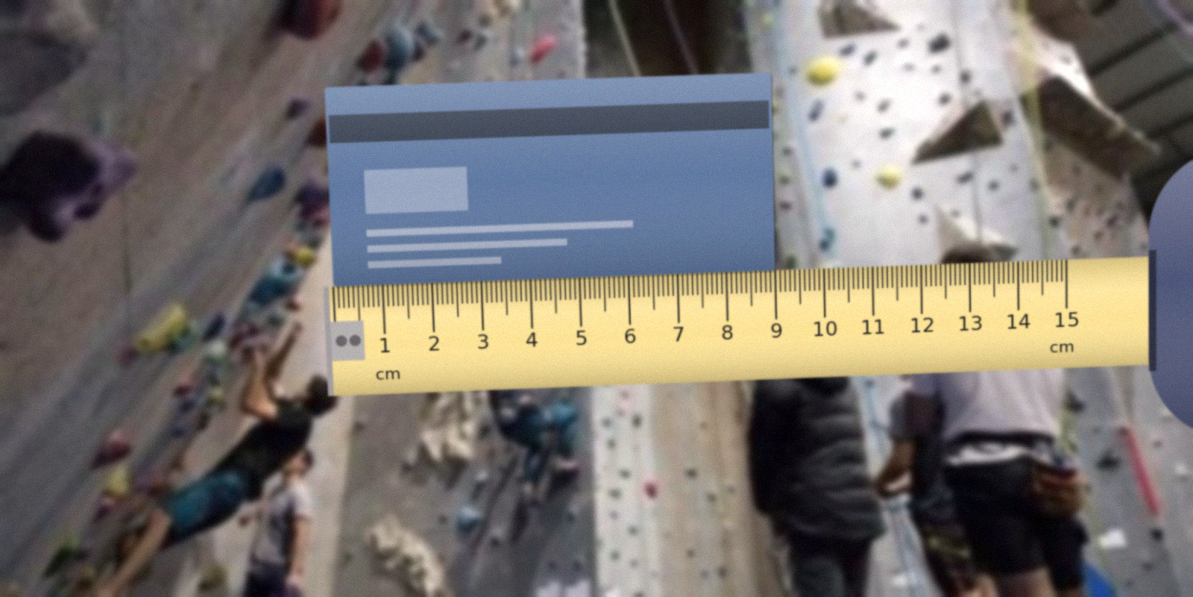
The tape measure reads 9 cm
